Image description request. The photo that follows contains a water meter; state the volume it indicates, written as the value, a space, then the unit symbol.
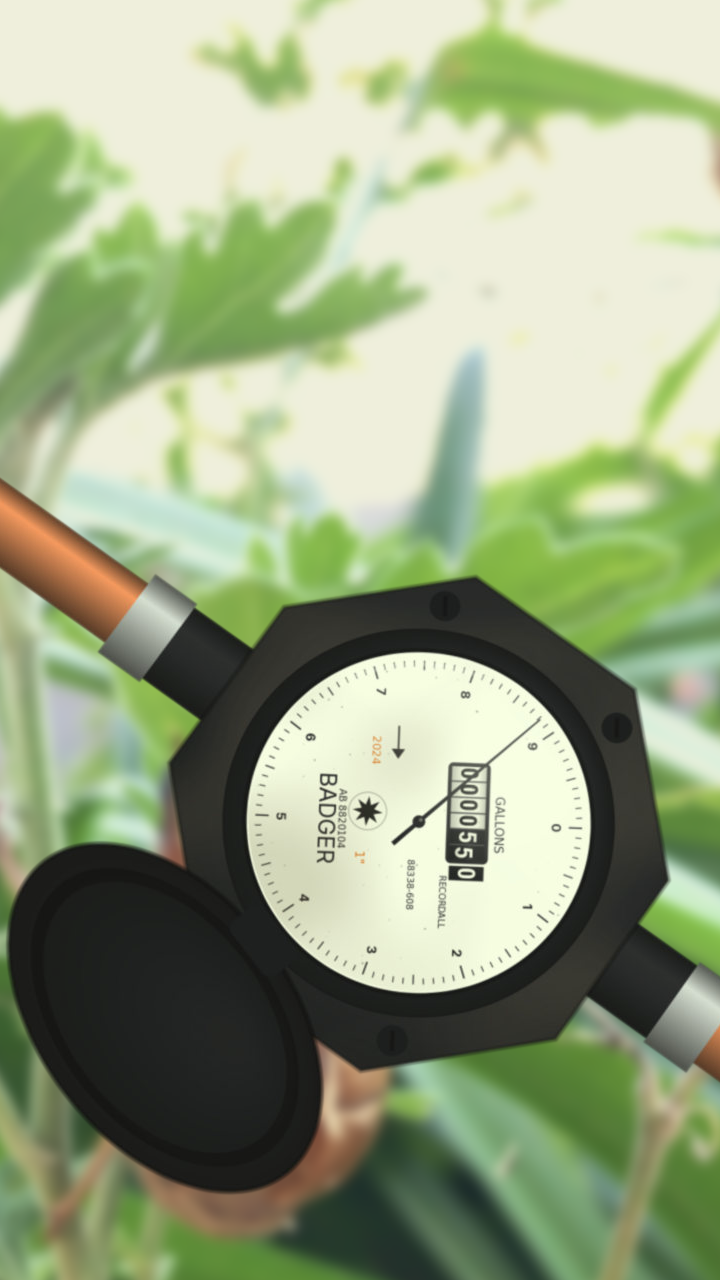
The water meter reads 548.8 gal
